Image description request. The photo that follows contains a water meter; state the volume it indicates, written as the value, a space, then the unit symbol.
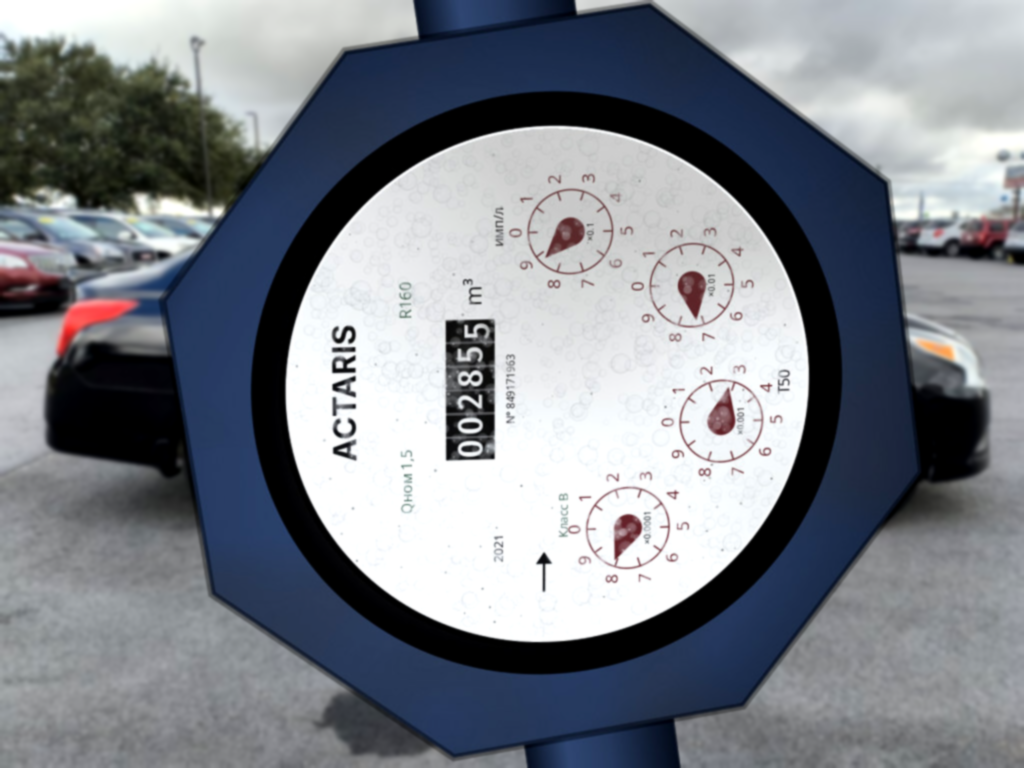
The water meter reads 2854.8728 m³
